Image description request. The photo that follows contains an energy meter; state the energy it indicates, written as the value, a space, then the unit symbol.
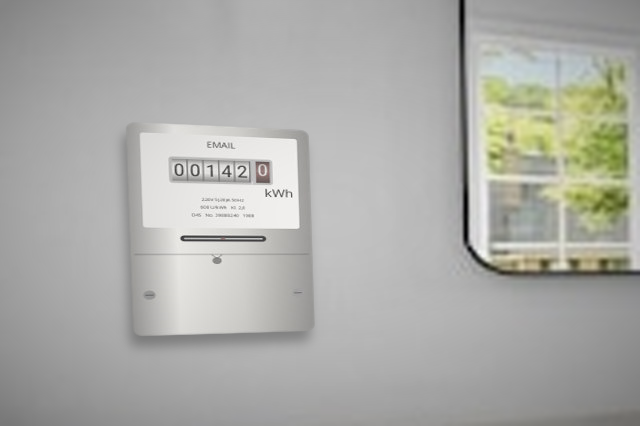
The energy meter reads 142.0 kWh
